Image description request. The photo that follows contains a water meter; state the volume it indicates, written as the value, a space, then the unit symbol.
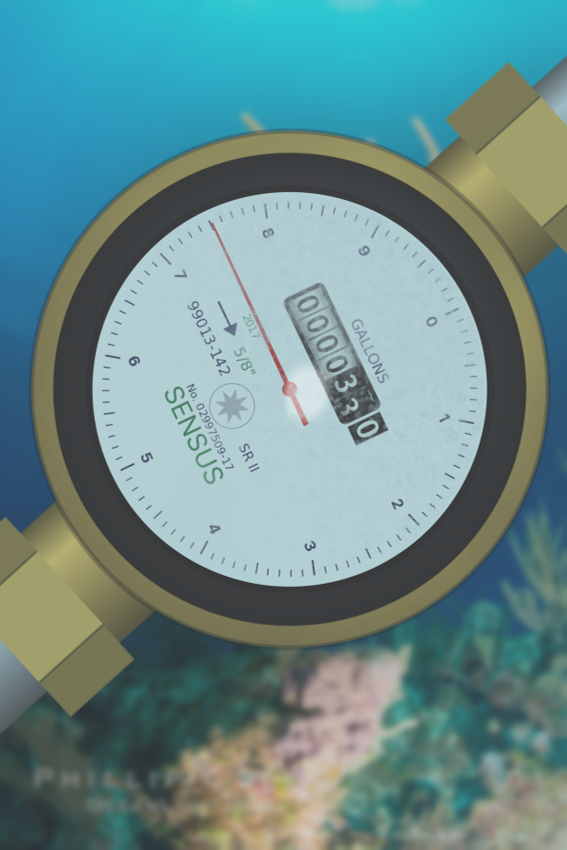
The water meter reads 327.5 gal
